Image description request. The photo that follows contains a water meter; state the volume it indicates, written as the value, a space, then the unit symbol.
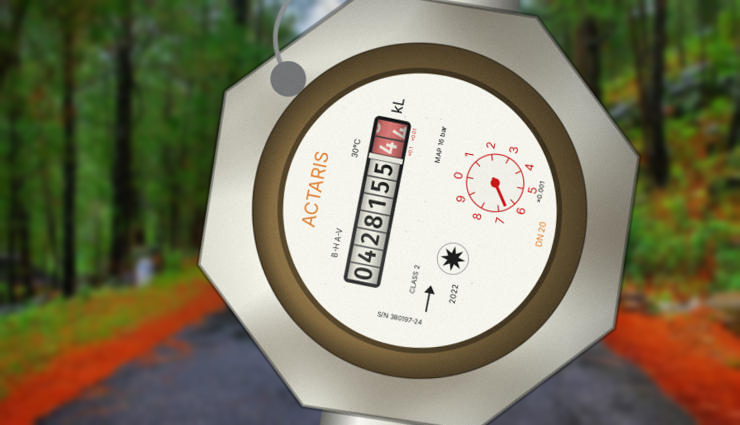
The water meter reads 428155.436 kL
